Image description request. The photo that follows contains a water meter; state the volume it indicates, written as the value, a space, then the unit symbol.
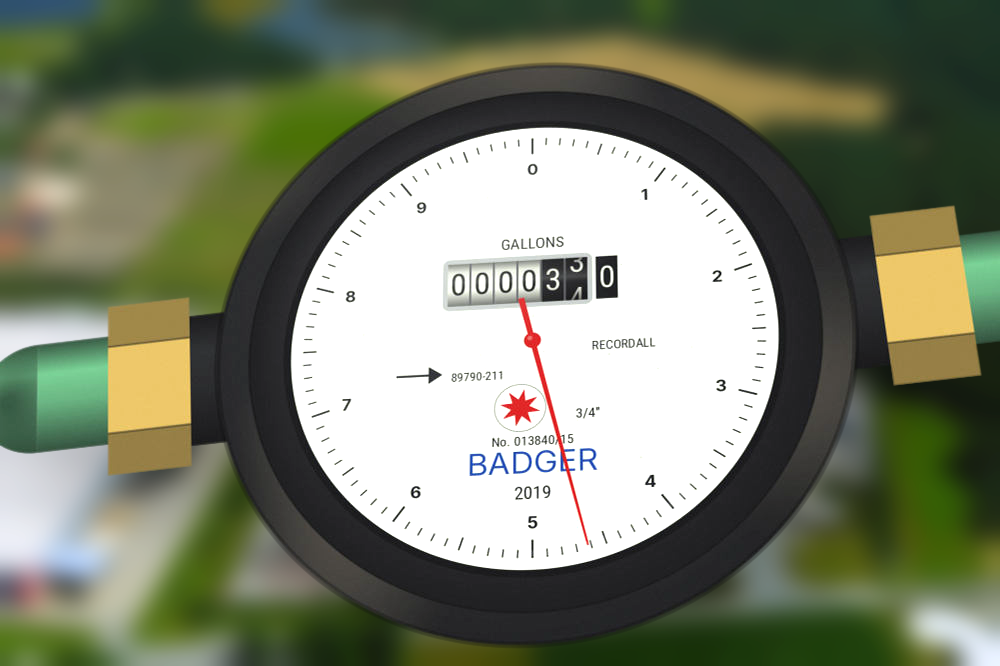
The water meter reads 334.6 gal
